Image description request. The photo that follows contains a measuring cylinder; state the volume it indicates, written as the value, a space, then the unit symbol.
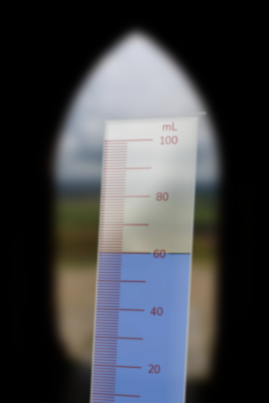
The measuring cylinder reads 60 mL
